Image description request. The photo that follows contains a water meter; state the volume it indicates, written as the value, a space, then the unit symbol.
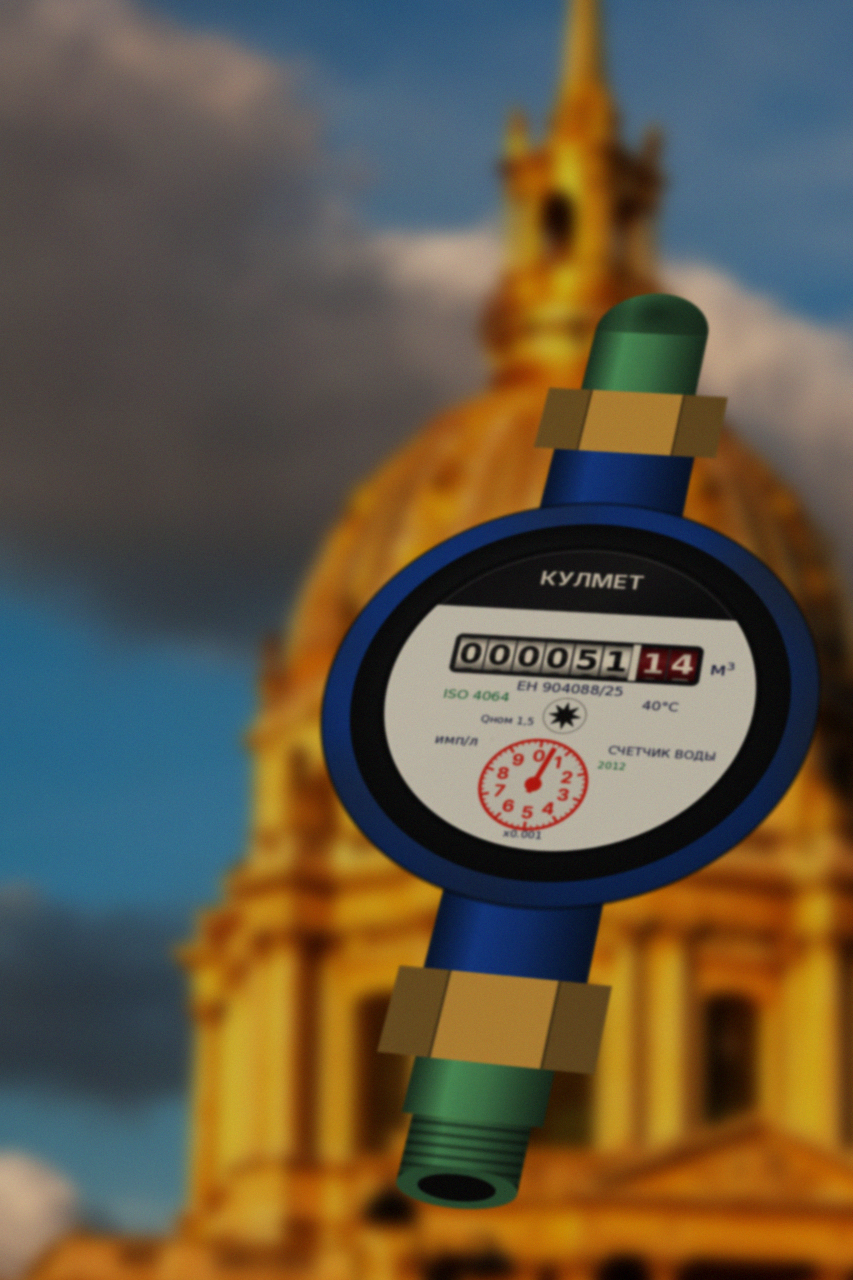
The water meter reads 51.140 m³
